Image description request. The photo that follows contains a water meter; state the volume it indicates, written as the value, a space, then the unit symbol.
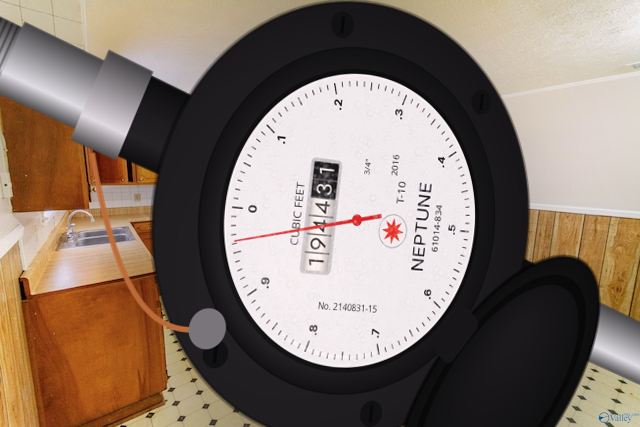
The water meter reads 194430.96 ft³
